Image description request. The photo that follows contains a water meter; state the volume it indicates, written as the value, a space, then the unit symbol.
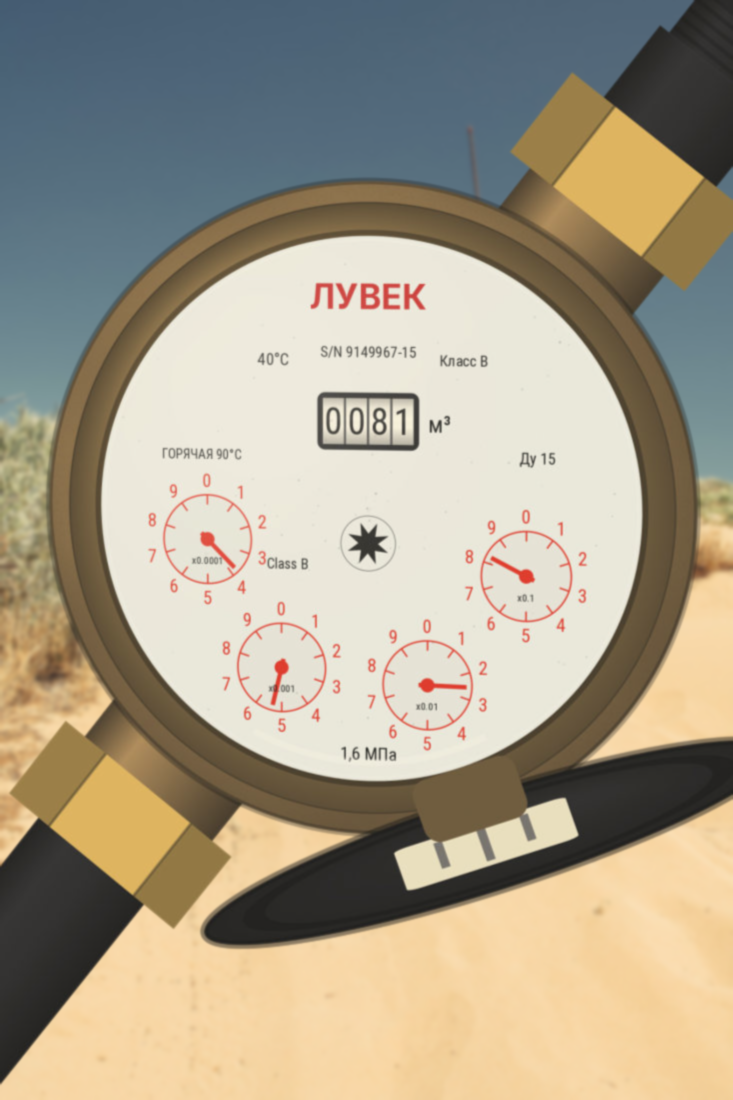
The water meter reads 81.8253 m³
